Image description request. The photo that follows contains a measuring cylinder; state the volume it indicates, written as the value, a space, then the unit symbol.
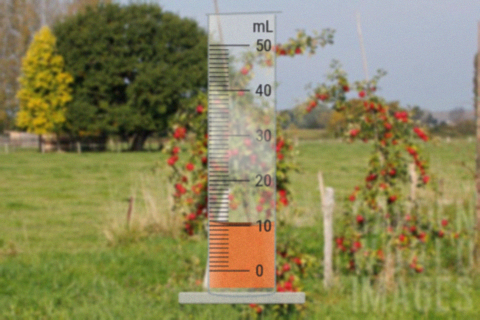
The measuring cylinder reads 10 mL
